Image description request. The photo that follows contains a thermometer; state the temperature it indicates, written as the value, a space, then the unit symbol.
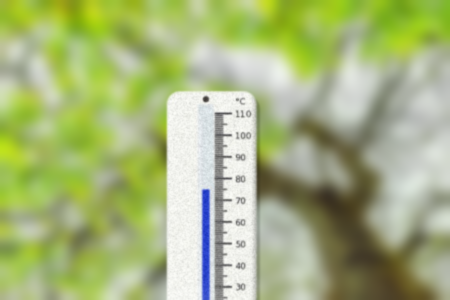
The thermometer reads 75 °C
